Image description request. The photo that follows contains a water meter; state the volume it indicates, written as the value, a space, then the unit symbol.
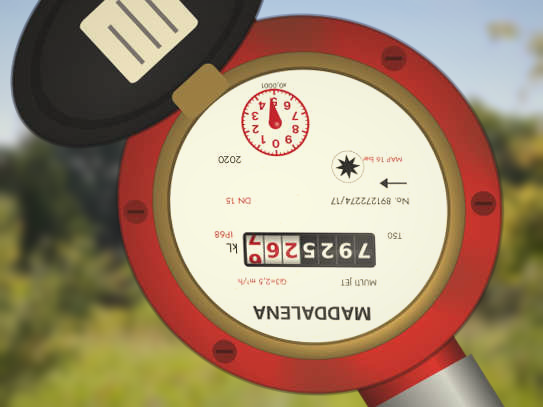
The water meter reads 7925.2664 kL
